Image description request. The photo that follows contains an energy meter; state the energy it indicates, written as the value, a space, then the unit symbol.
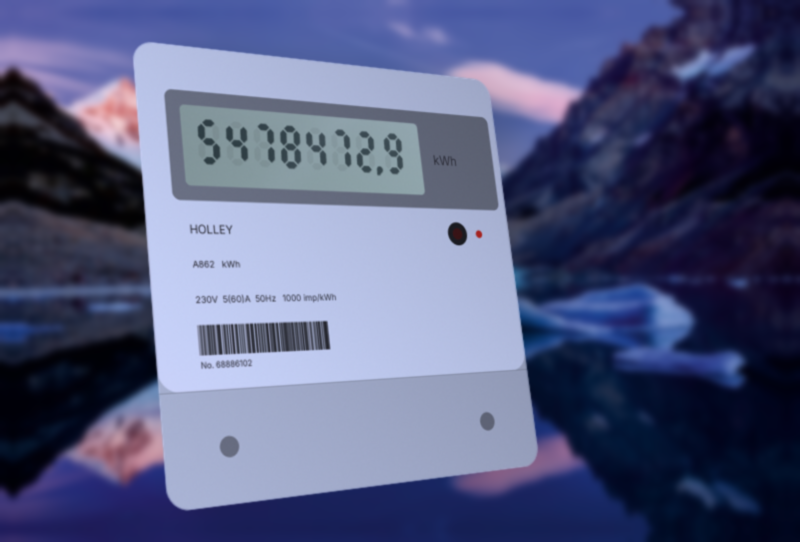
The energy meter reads 5478472.9 kWh
